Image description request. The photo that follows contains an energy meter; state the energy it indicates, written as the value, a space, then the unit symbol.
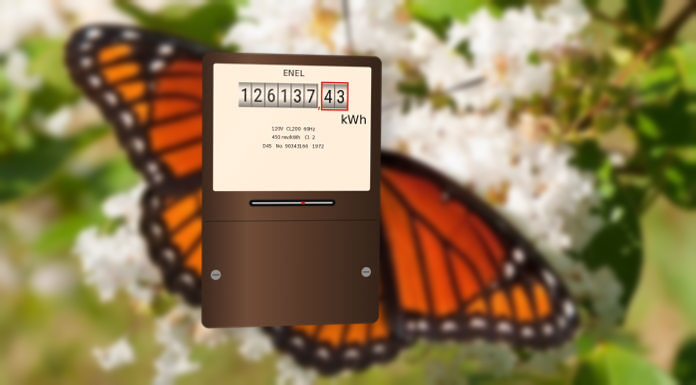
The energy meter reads 126137.43 kWh
